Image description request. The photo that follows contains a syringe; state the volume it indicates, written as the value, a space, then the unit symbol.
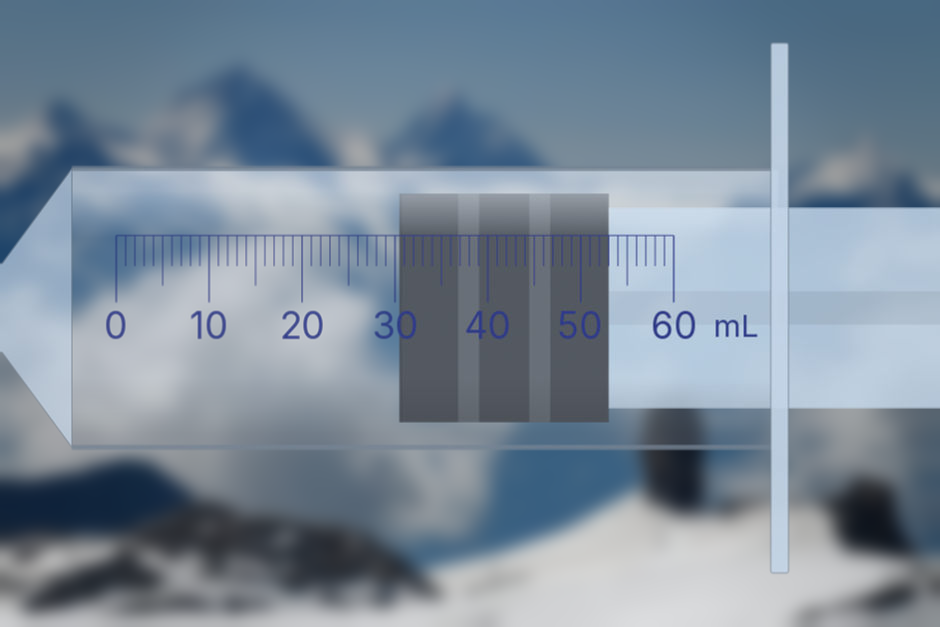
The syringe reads 30.5 mL
